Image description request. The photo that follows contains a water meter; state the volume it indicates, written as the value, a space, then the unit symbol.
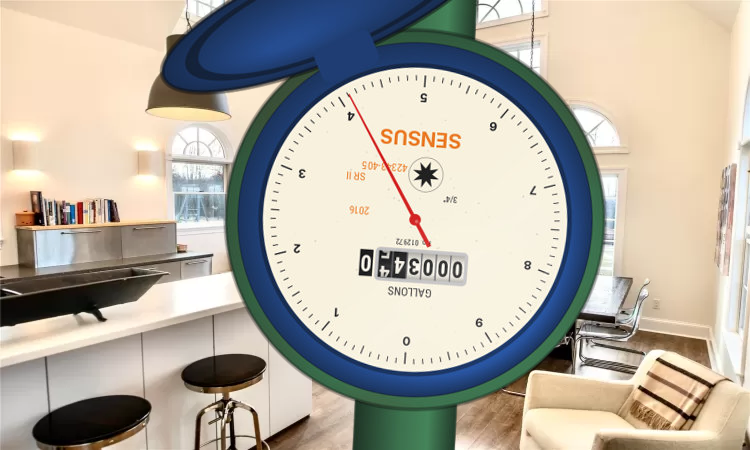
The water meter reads 3444.1 gal
